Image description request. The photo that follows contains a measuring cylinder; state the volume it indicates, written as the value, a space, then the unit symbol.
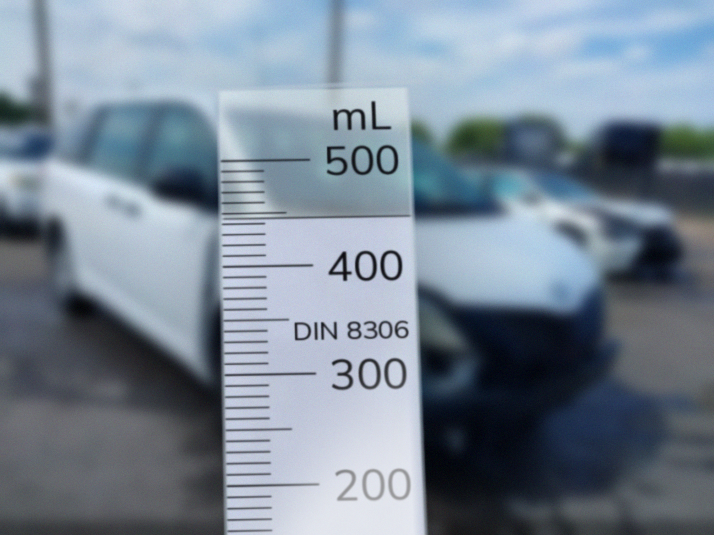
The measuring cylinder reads 445 mL
